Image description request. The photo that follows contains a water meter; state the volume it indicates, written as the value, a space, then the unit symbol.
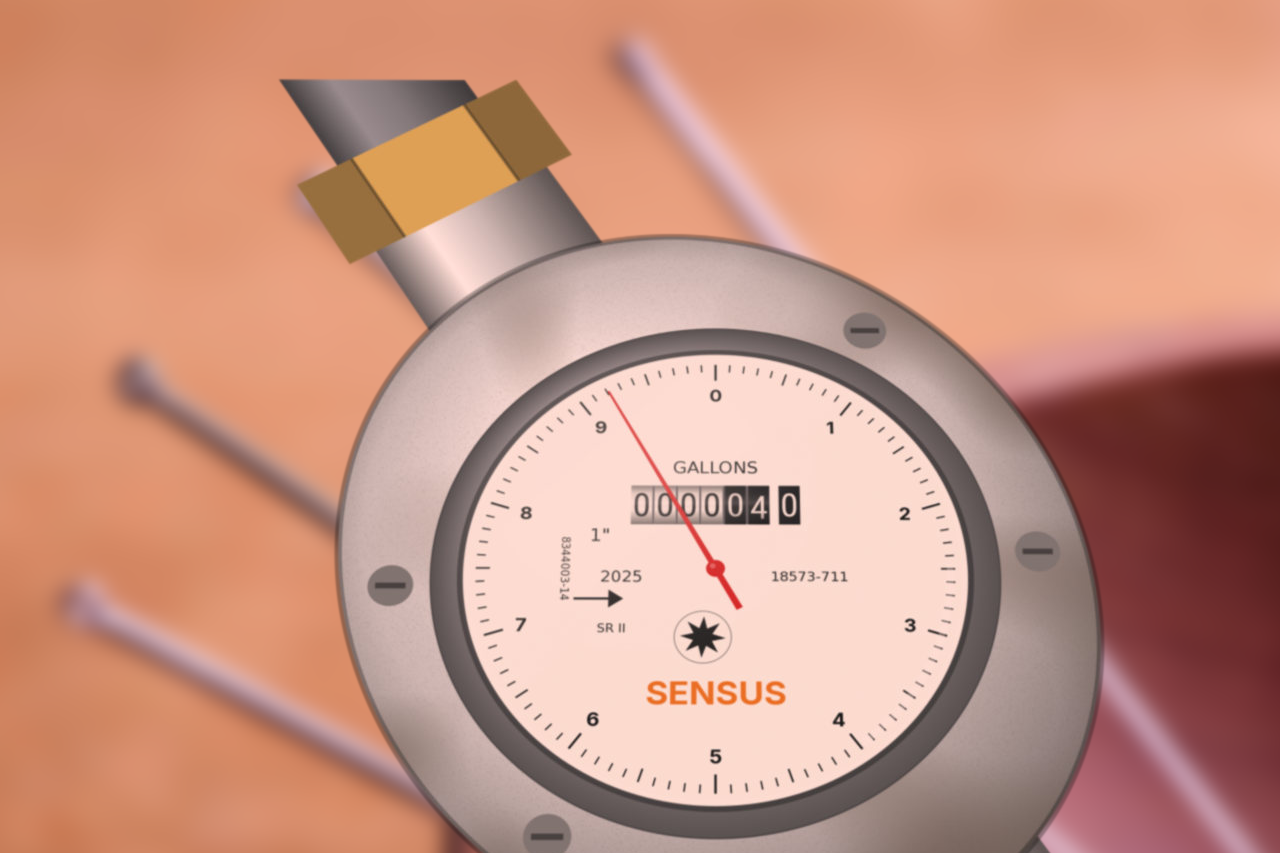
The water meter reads 39.2 gal
